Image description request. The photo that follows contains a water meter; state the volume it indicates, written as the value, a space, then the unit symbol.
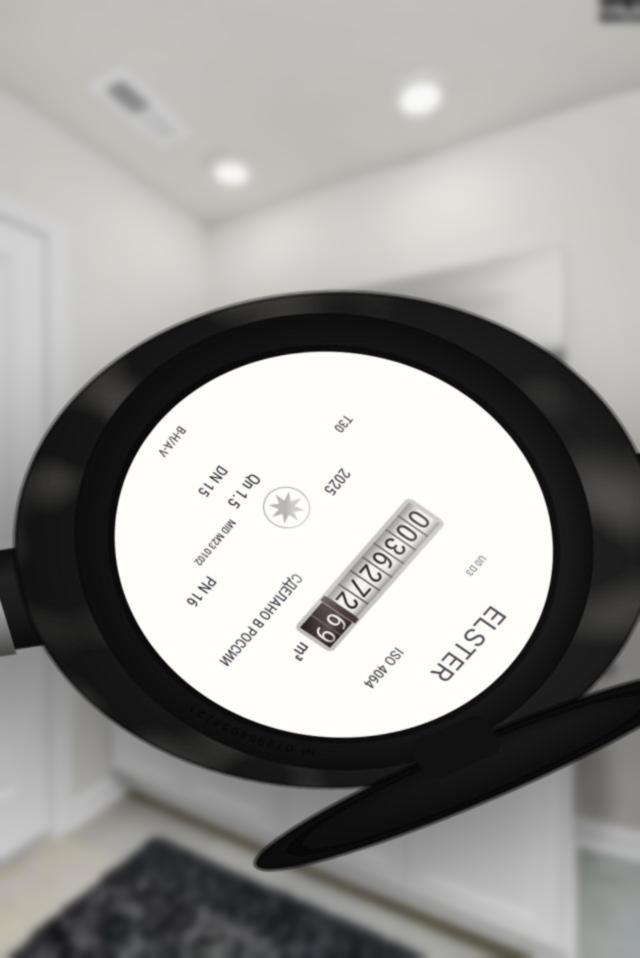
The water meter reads 36272.69 m³
